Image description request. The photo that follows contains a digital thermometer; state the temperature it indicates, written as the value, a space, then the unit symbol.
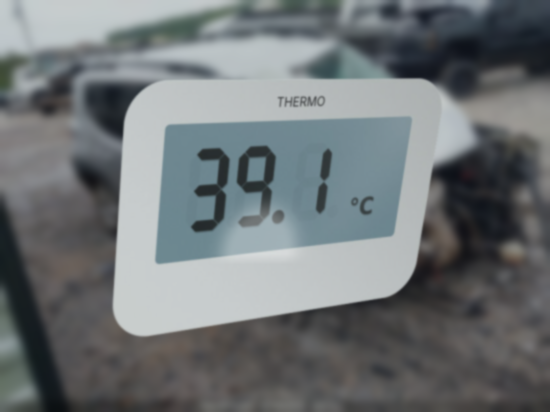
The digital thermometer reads 39.1 °C
